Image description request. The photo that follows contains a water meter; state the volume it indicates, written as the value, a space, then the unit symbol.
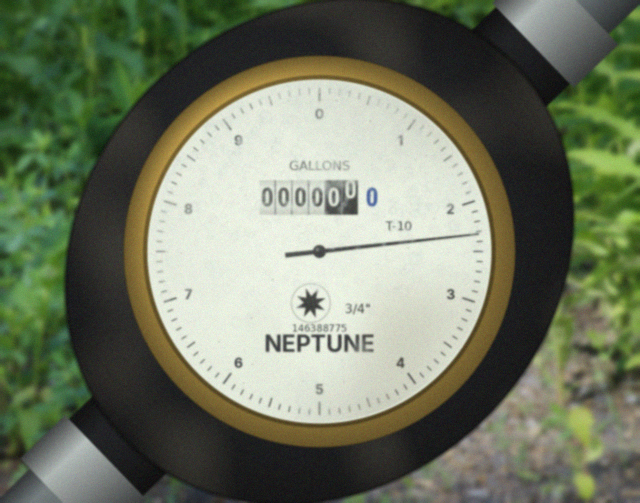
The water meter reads 2.3 gal
